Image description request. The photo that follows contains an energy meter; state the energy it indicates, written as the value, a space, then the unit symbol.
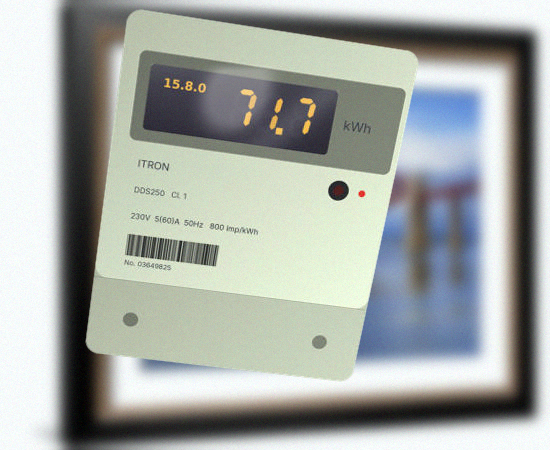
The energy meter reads 71.7 kWh
